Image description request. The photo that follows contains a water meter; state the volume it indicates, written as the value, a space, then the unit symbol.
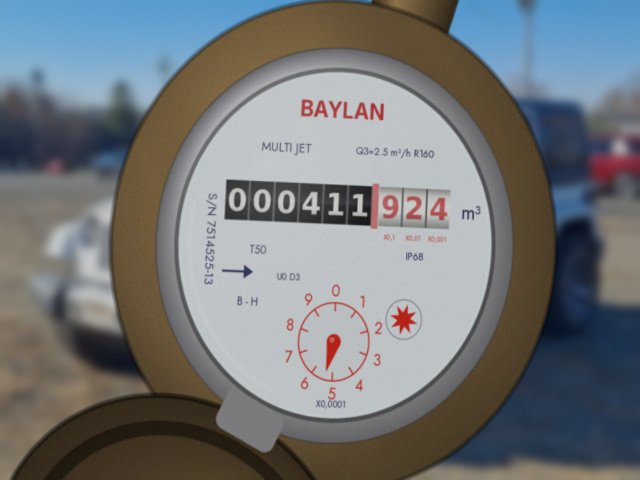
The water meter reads 411.9245 m³
